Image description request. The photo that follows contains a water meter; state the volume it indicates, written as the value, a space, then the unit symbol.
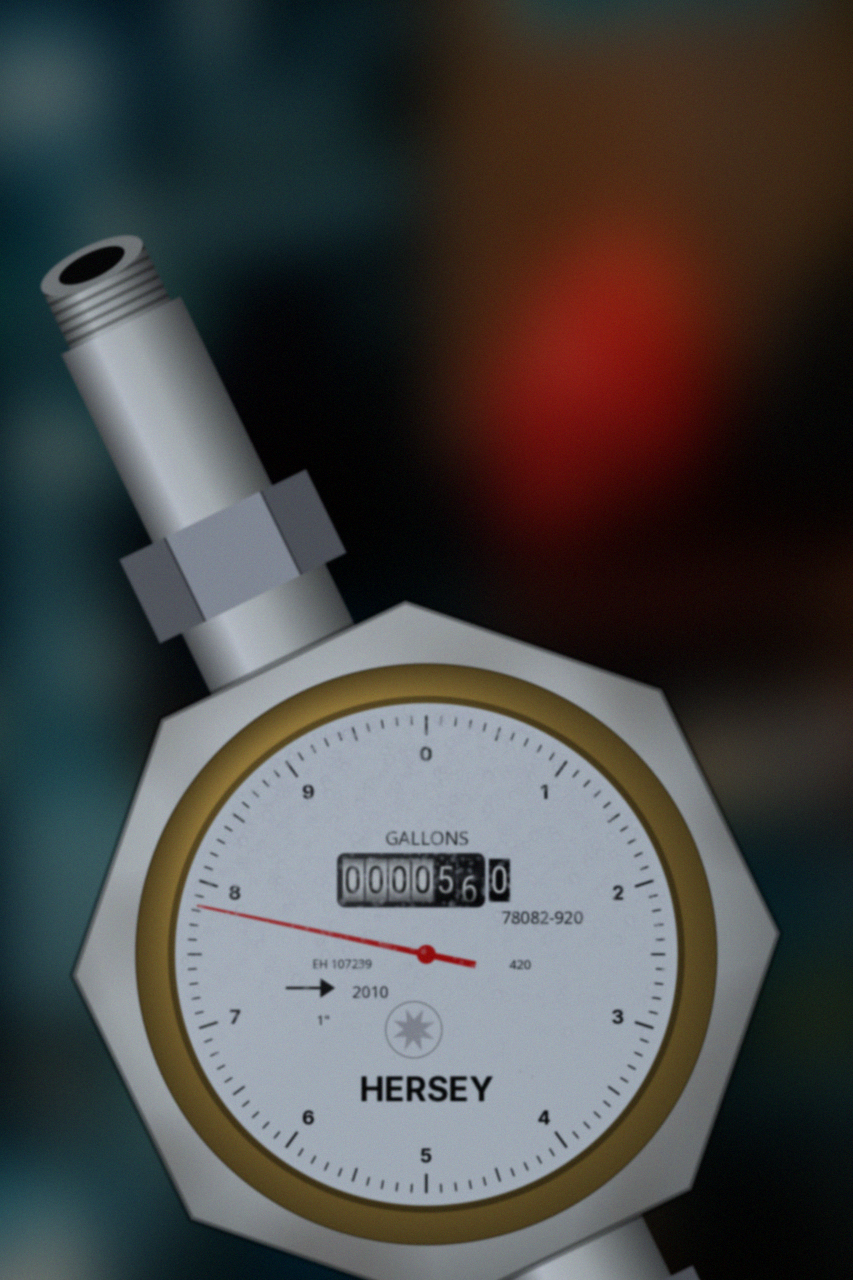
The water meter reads 557.8 gal
